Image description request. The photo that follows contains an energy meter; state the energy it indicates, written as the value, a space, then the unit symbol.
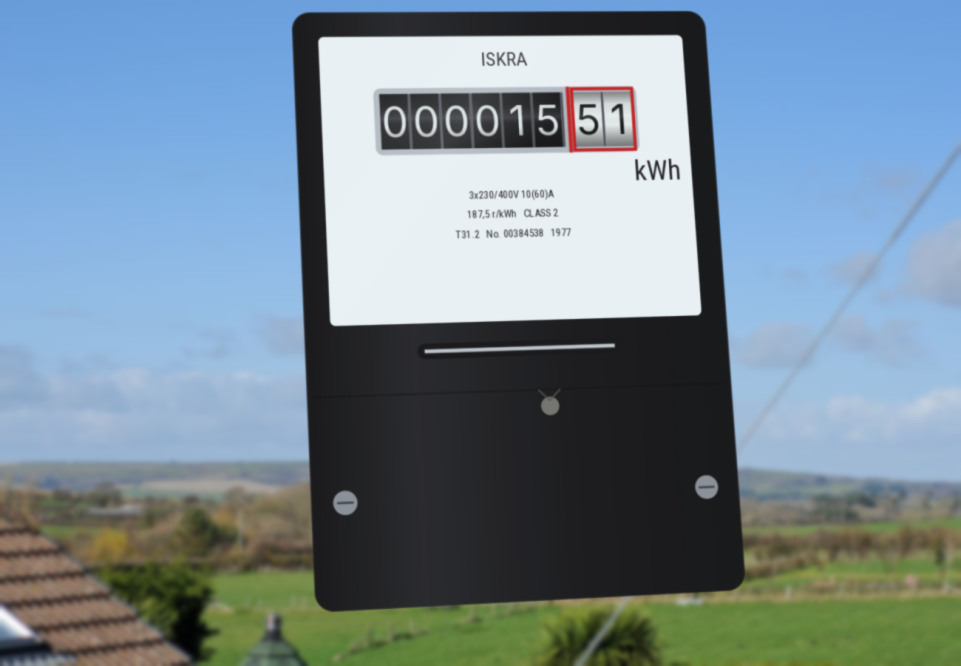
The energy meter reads 15.51 kWh
